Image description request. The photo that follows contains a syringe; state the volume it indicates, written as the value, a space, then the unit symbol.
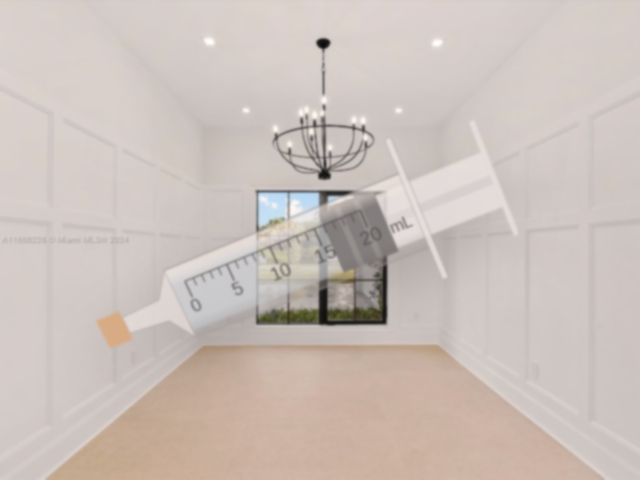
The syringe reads 16 mL
